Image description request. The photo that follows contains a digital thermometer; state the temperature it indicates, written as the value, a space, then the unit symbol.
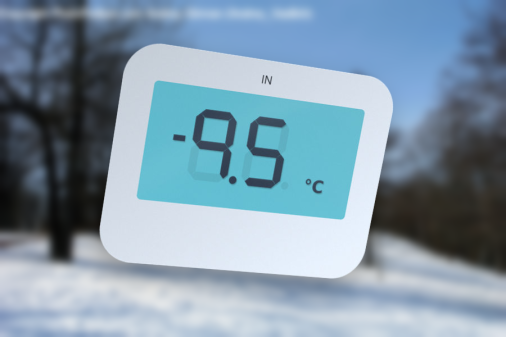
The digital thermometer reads -9.5 °C
